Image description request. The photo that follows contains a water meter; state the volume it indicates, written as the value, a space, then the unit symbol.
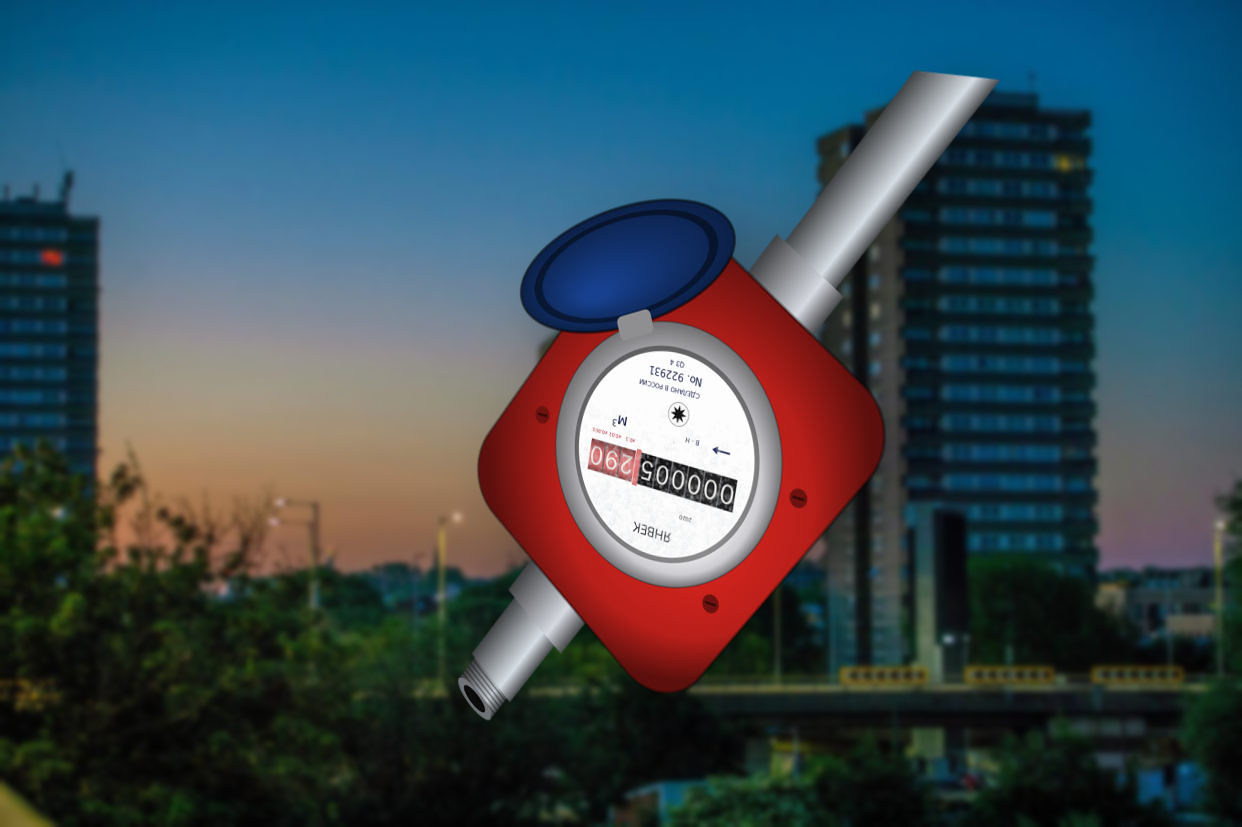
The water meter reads 5.290 m³
